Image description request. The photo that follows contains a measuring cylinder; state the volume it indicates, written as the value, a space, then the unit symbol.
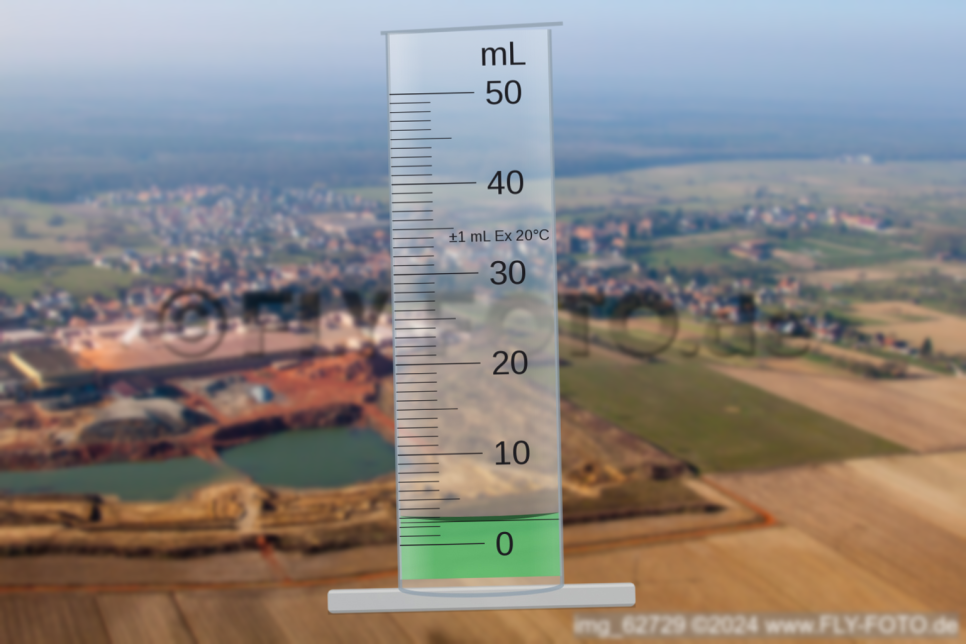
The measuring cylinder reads 2.5 mL
